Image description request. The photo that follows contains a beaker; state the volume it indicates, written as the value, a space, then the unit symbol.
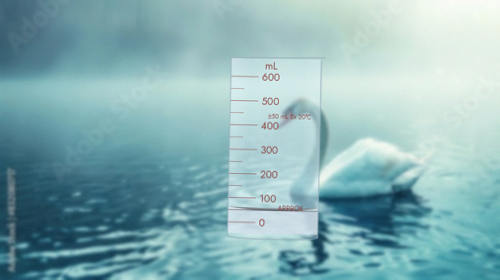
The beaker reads 50 mL
